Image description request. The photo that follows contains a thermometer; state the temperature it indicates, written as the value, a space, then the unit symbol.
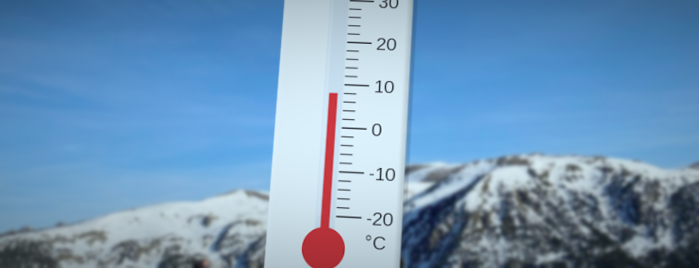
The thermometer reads 8 °C
